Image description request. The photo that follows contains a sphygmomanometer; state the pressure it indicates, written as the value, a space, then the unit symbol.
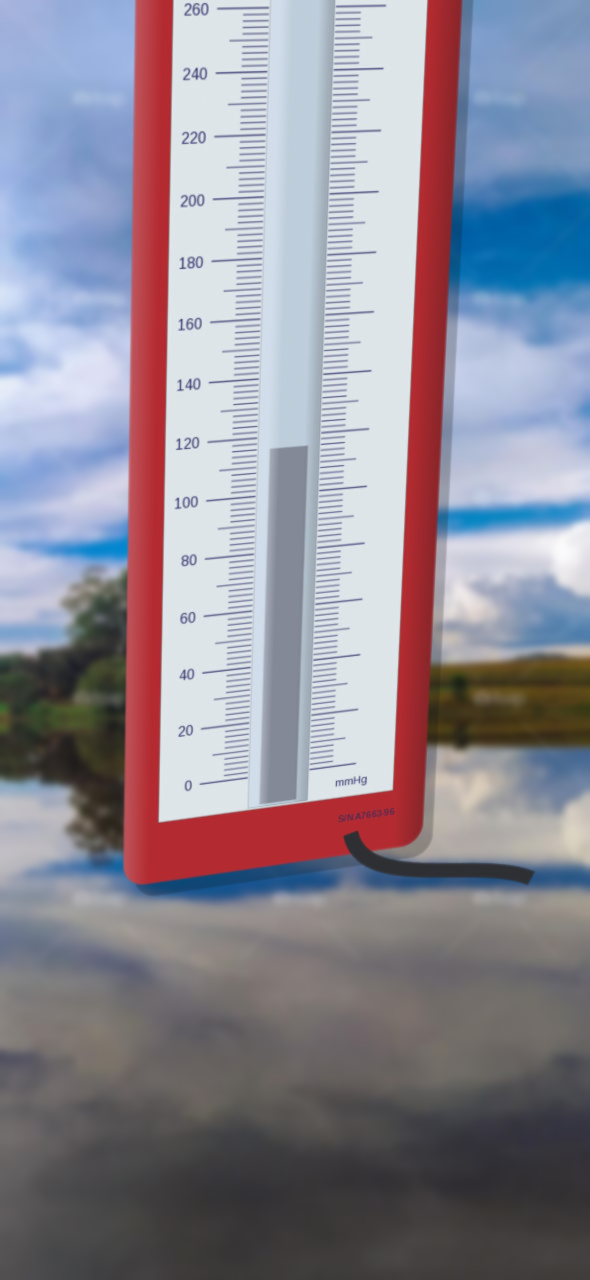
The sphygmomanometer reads 116 mmHg
